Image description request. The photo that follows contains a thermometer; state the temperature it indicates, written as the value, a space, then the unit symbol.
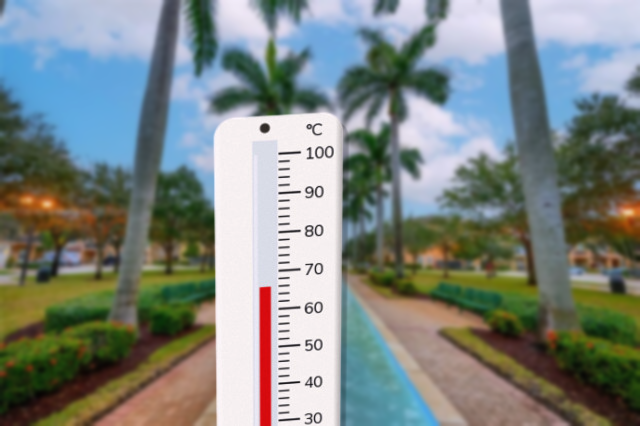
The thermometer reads 66 °C
